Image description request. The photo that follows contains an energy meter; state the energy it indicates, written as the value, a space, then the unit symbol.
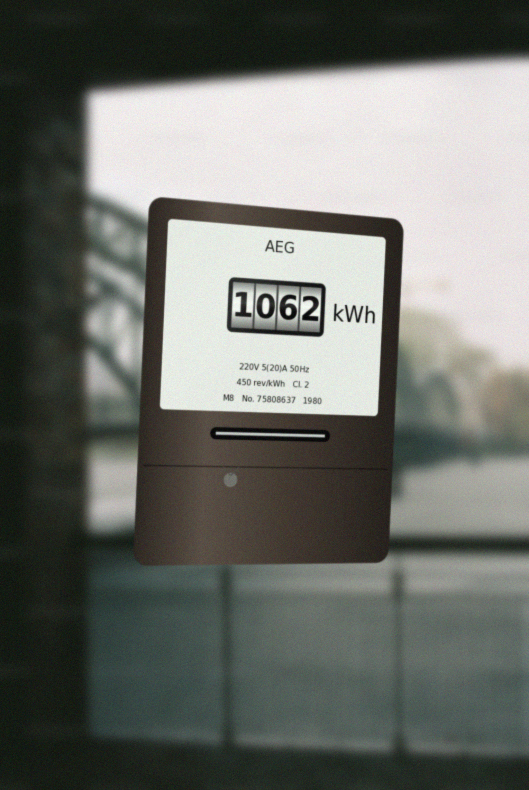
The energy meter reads 1062 kWh
